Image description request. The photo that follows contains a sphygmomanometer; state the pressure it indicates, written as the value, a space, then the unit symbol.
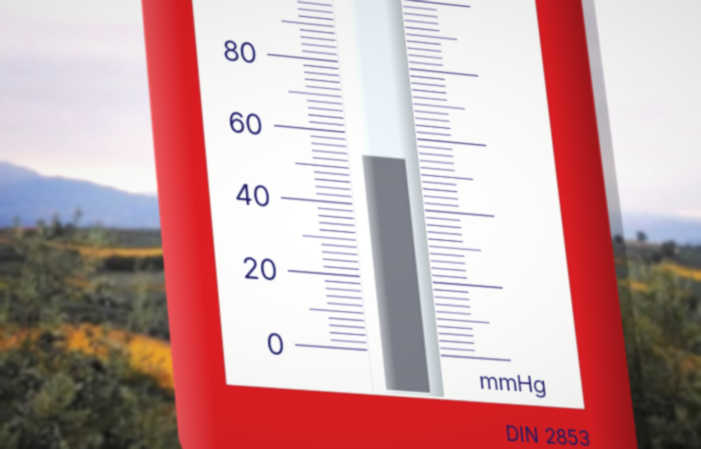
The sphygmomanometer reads 54 mmHg
